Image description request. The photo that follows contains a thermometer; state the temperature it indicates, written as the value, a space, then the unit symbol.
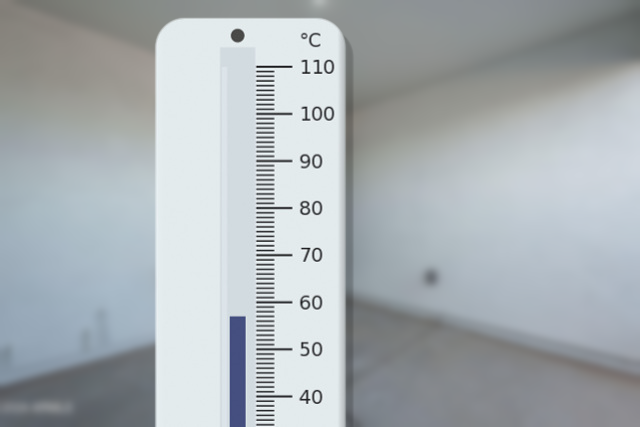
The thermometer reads 57 °C
